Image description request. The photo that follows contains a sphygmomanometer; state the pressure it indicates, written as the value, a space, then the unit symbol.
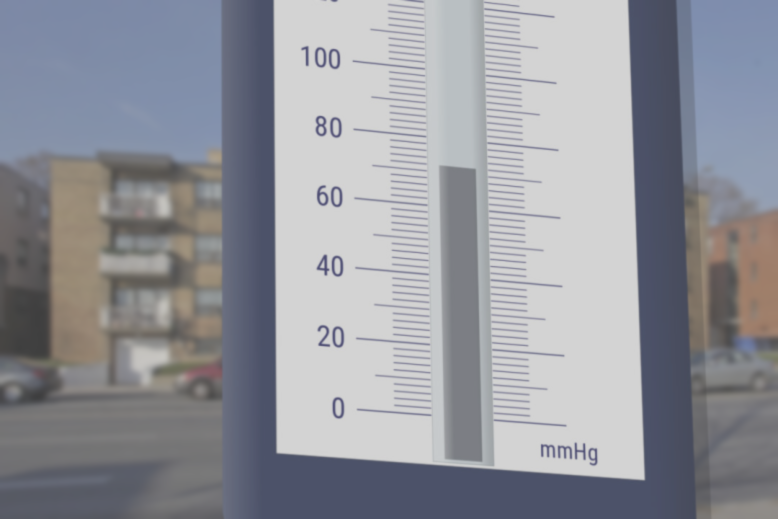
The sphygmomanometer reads 72 mmHg
